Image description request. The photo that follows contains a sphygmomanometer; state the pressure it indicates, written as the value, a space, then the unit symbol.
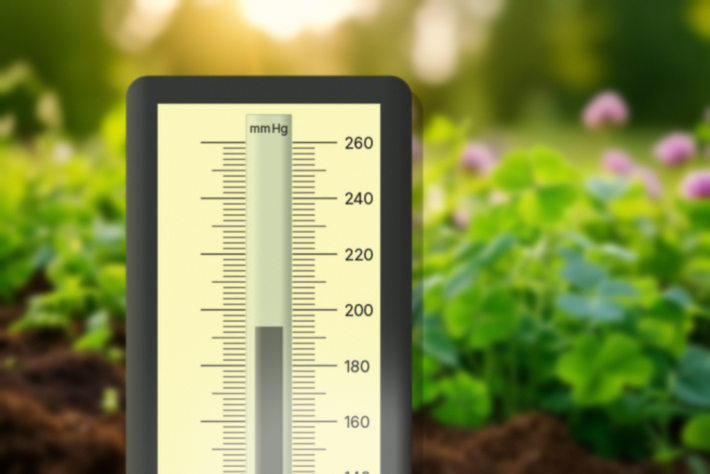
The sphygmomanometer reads 194 mmHg
